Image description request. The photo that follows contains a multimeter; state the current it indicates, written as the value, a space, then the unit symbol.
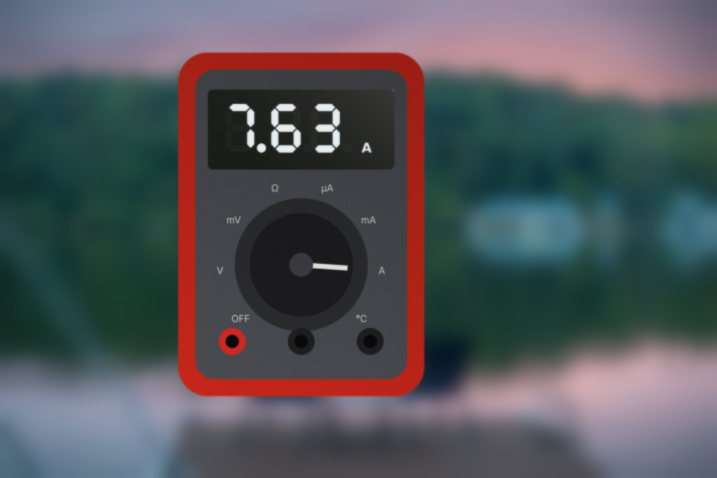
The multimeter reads 7.63 A
